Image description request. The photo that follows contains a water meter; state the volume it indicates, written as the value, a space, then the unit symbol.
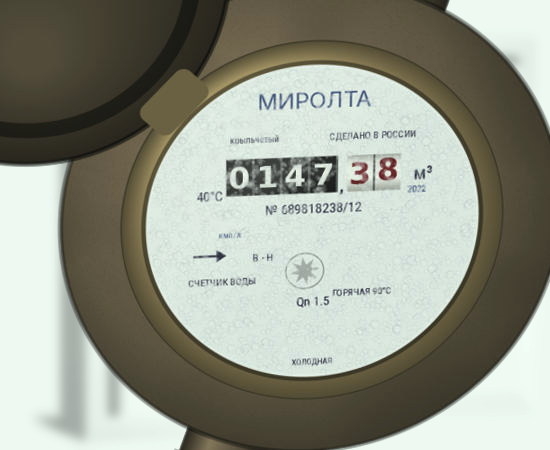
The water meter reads 147.38 m³
